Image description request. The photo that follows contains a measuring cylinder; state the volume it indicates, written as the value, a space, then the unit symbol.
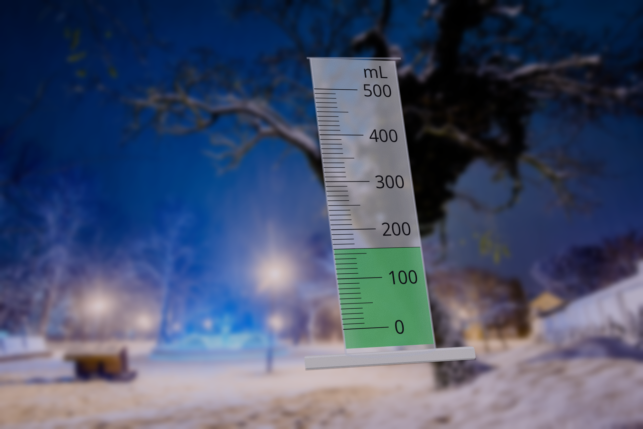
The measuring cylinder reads 160 mL
